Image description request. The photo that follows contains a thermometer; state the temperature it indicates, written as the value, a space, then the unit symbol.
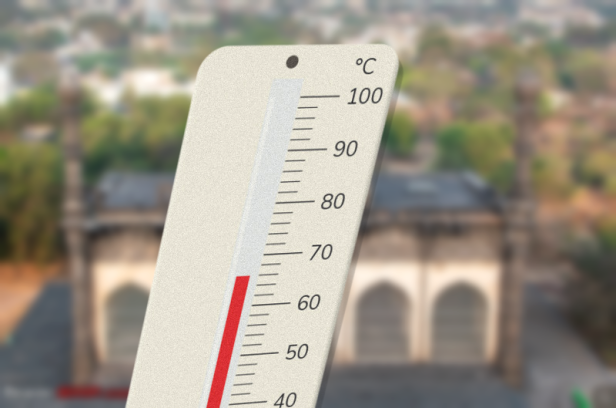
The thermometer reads 66 °C
